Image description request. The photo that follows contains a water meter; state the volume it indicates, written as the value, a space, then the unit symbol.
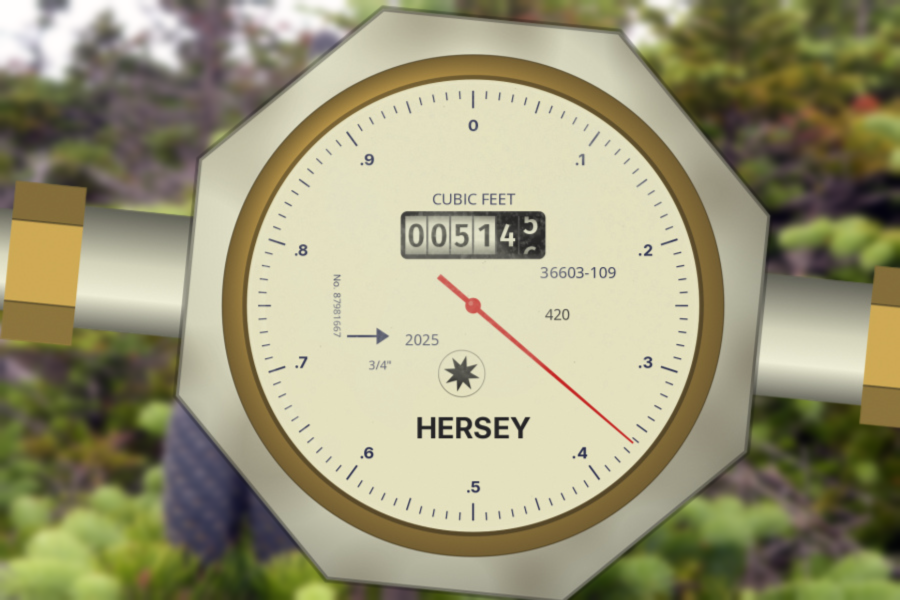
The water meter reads 5145.36 ft³
